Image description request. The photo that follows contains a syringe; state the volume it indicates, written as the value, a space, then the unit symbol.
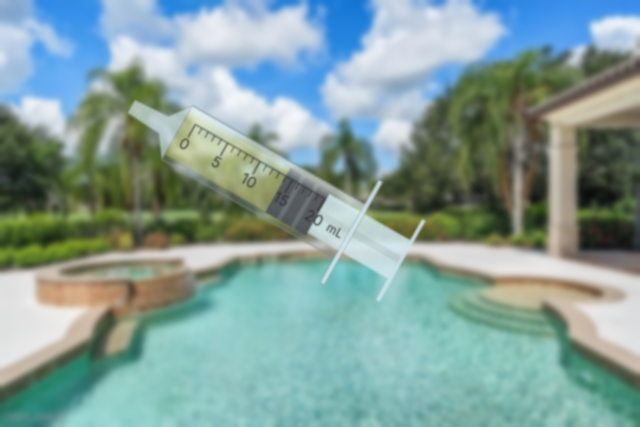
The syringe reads 14 mL
